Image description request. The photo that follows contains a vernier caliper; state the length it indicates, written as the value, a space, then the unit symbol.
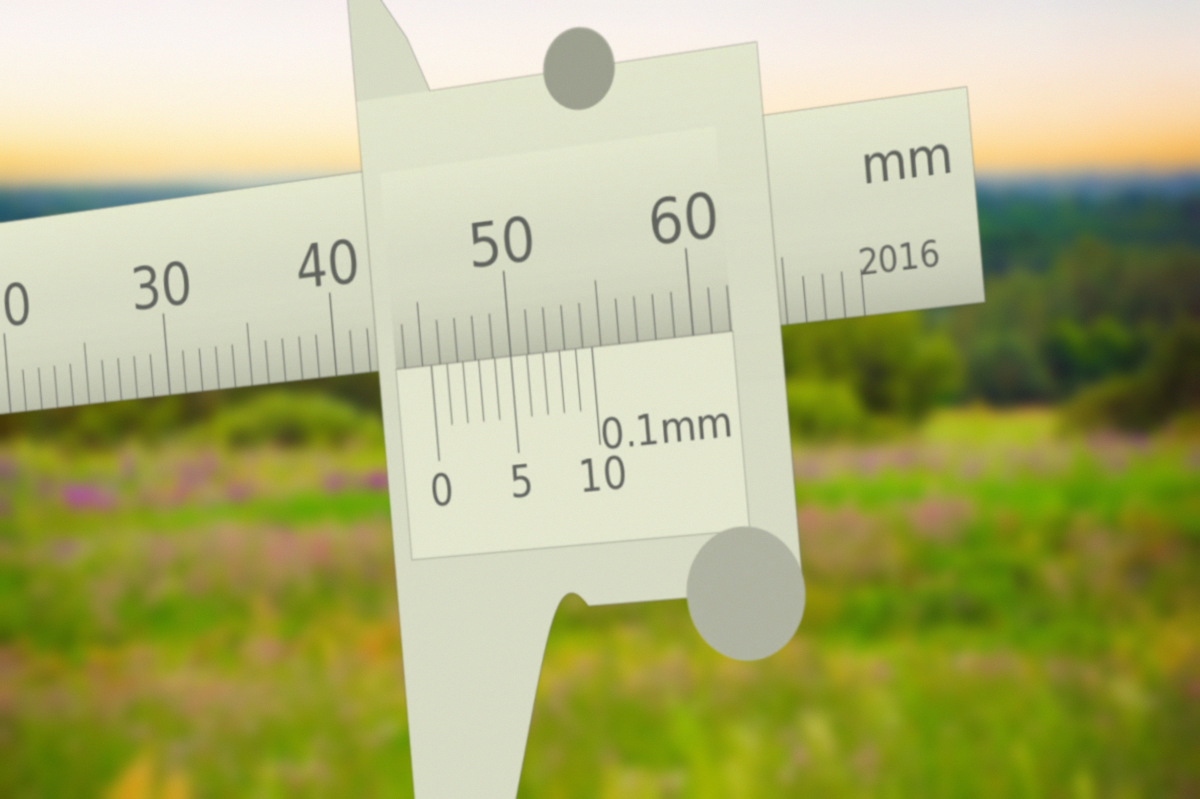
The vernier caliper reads 45.5 mm
